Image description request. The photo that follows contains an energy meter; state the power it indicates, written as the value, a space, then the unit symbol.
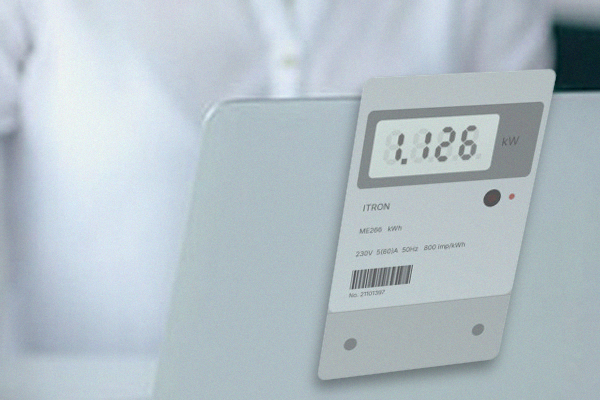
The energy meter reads 1.126 kW
